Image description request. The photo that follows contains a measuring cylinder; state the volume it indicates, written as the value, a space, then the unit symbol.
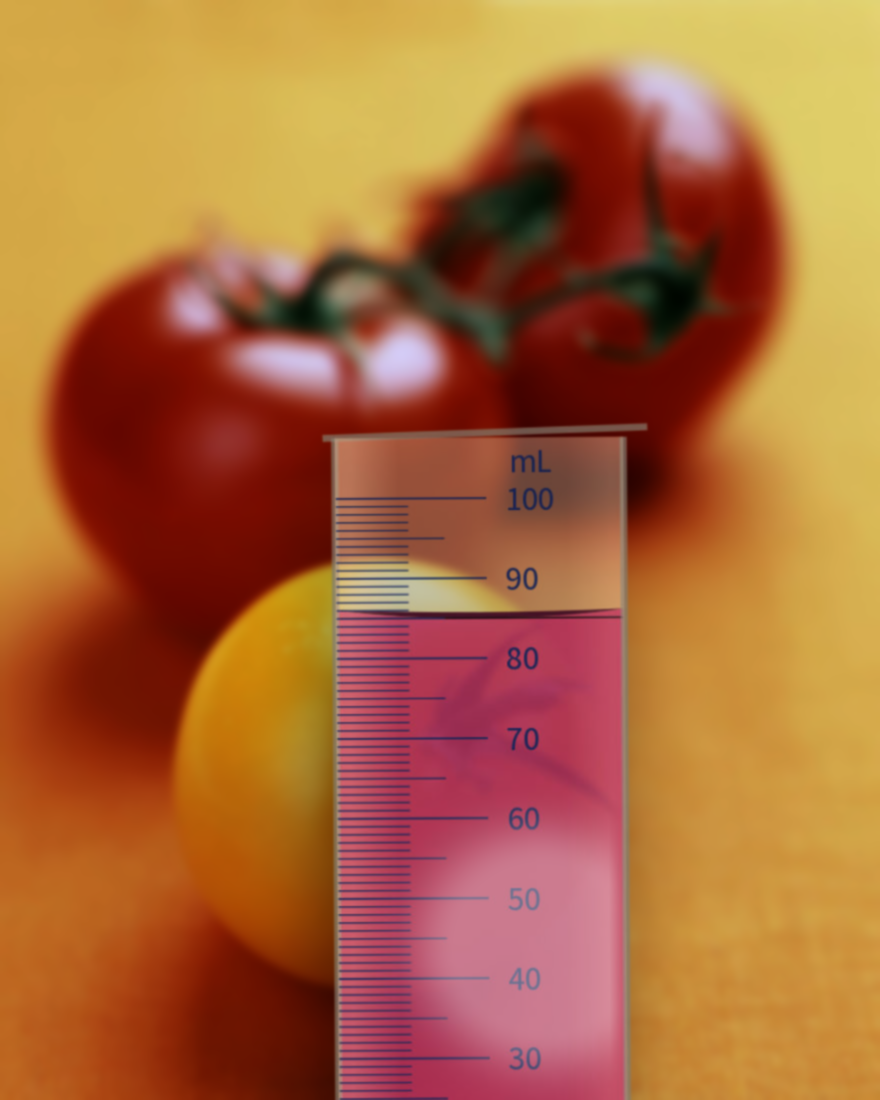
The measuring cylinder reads 85 mL
